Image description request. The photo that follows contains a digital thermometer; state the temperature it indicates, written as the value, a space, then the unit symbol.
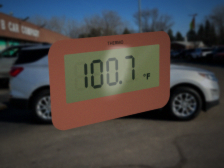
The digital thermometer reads 100.7 °F
